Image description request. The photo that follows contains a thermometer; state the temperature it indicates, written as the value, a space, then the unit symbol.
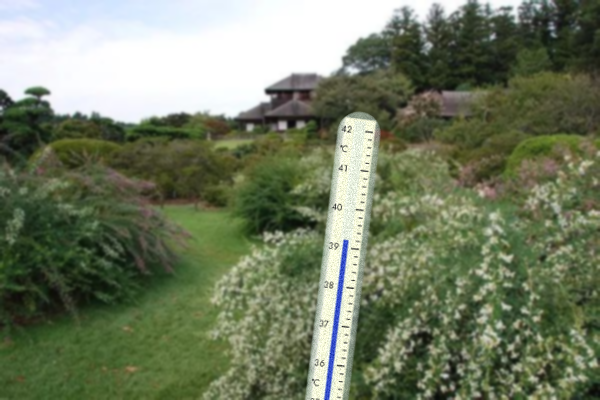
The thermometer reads 39.2 °C
